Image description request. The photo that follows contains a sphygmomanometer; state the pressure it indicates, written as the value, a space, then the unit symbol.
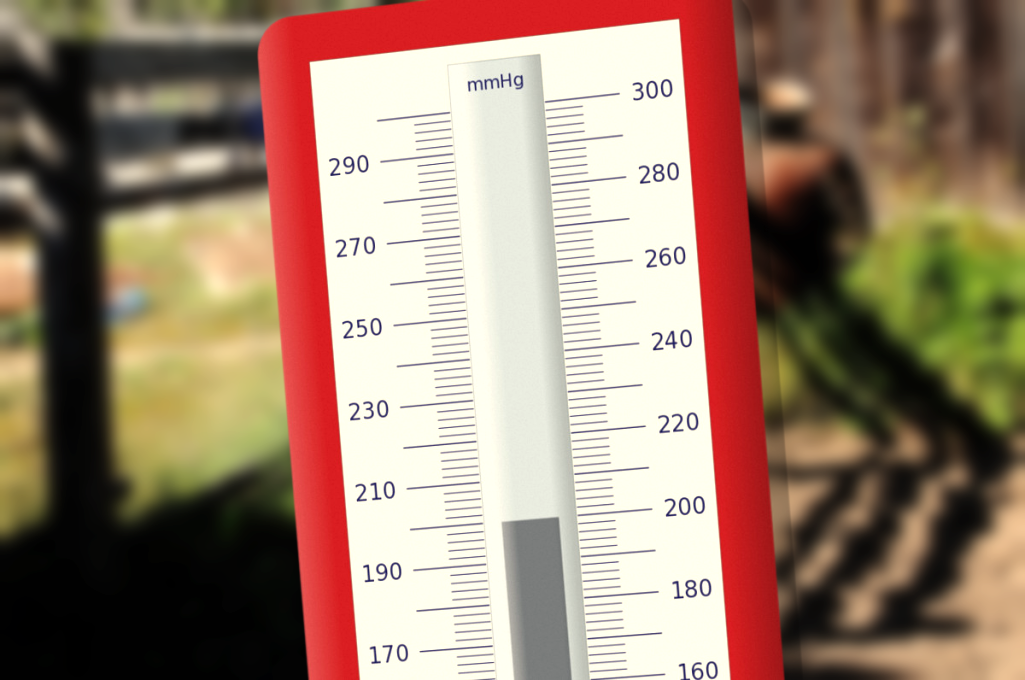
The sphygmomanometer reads 200 mmHg
